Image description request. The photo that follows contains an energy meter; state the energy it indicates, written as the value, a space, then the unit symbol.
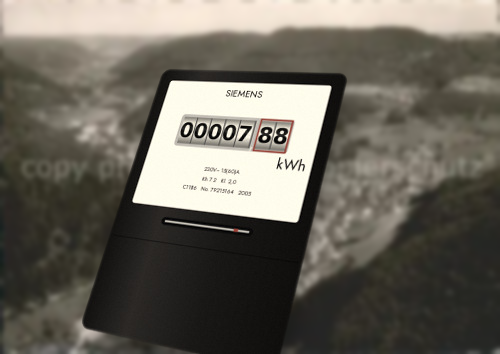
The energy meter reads 7.88 kWh
